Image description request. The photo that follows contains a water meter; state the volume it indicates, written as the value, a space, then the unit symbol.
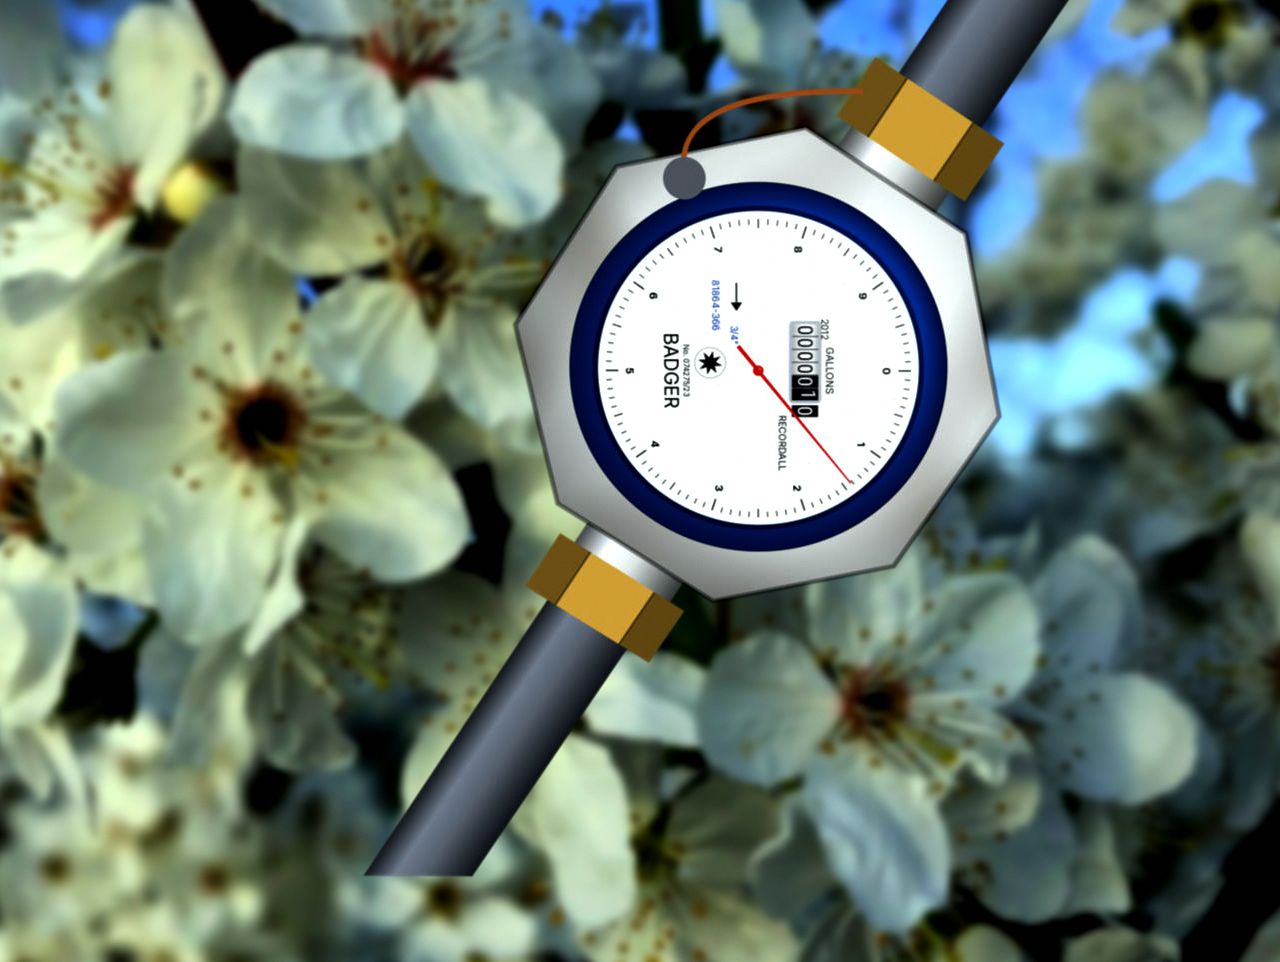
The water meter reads 11.4 gal
